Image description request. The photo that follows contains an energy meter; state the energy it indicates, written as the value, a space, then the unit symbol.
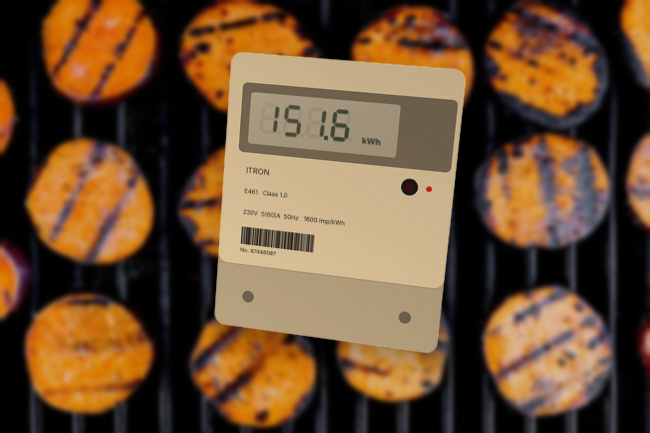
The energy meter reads 151.6 kWh
